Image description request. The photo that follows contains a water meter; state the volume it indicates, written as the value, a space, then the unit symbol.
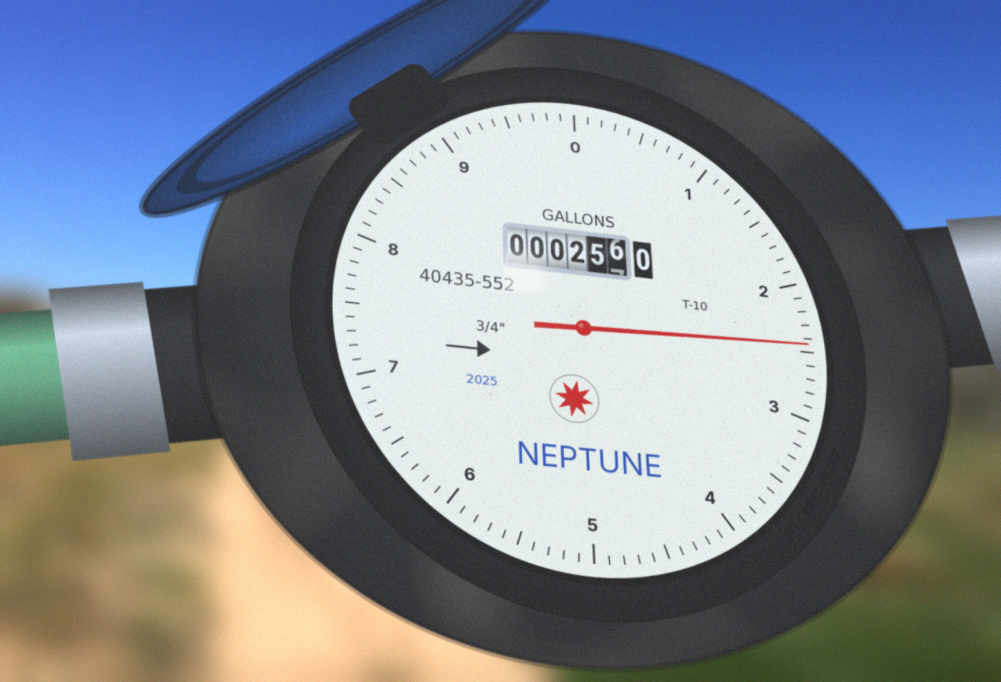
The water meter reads 2562.4 gal
